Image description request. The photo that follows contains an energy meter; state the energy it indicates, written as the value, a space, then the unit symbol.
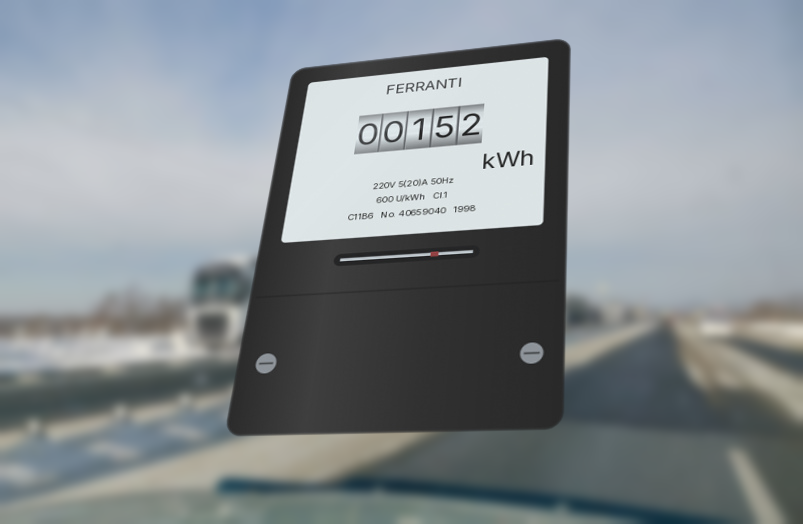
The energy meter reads 152 kWh
